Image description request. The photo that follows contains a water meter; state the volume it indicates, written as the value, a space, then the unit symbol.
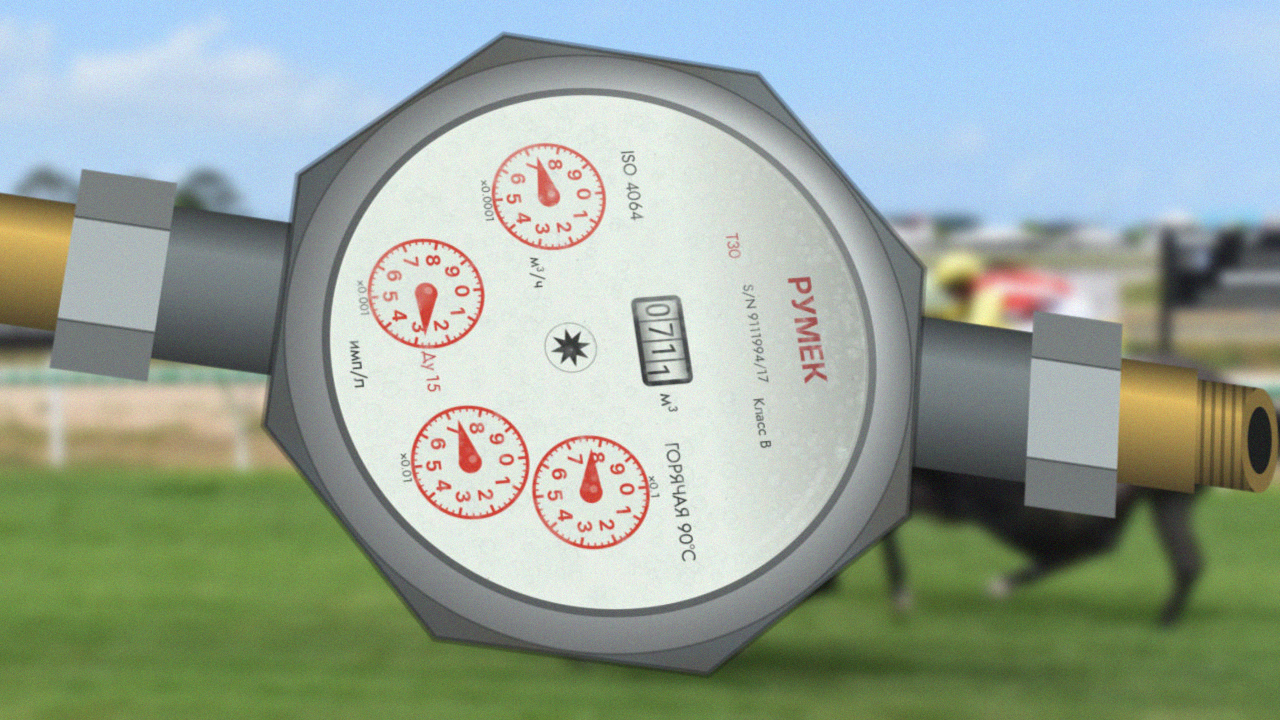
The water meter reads 710.7727 m³
